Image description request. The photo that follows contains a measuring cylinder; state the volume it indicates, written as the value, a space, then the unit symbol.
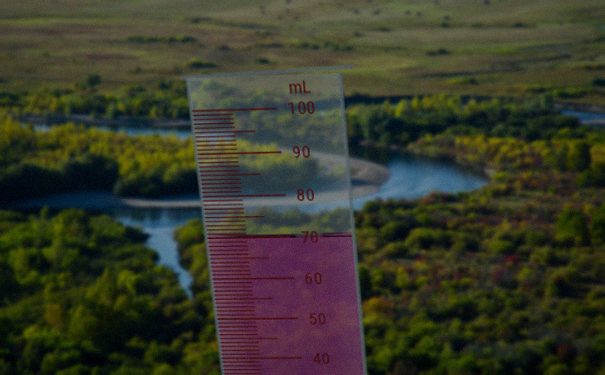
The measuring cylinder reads 70 mL
